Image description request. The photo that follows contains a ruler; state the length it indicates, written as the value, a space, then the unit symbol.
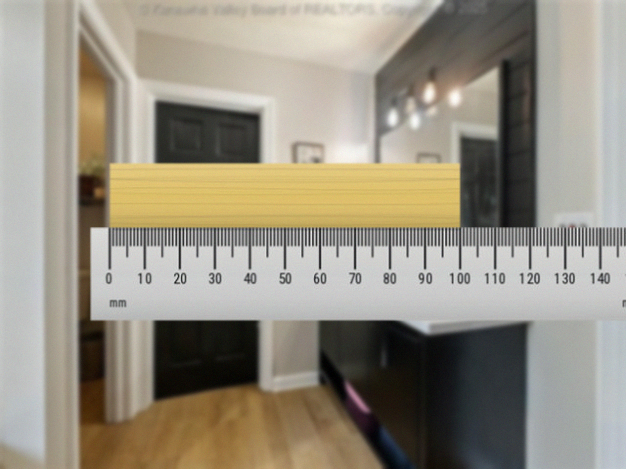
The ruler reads 100 mm
